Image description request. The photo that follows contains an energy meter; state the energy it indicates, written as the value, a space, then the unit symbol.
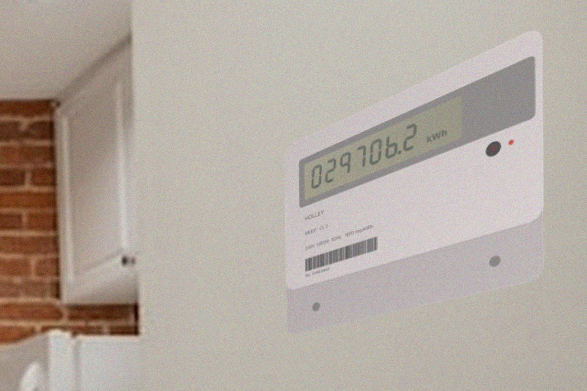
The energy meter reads 29706.2 kWh
